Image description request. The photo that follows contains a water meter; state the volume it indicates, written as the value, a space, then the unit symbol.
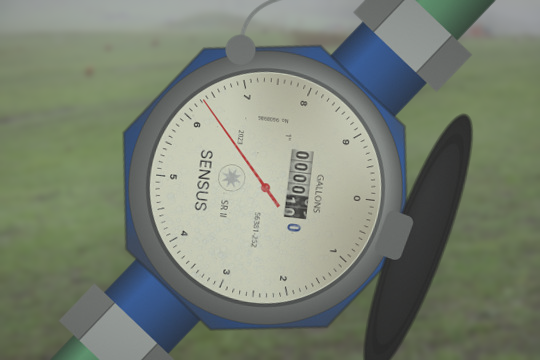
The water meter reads 96.3 gal
